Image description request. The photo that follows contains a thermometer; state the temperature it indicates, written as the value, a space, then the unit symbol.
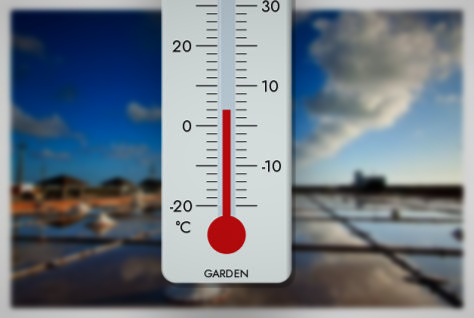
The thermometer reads 4 °C
